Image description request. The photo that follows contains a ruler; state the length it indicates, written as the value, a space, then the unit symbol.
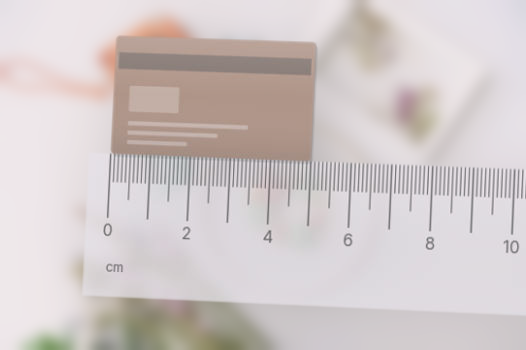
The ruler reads 5 cm
